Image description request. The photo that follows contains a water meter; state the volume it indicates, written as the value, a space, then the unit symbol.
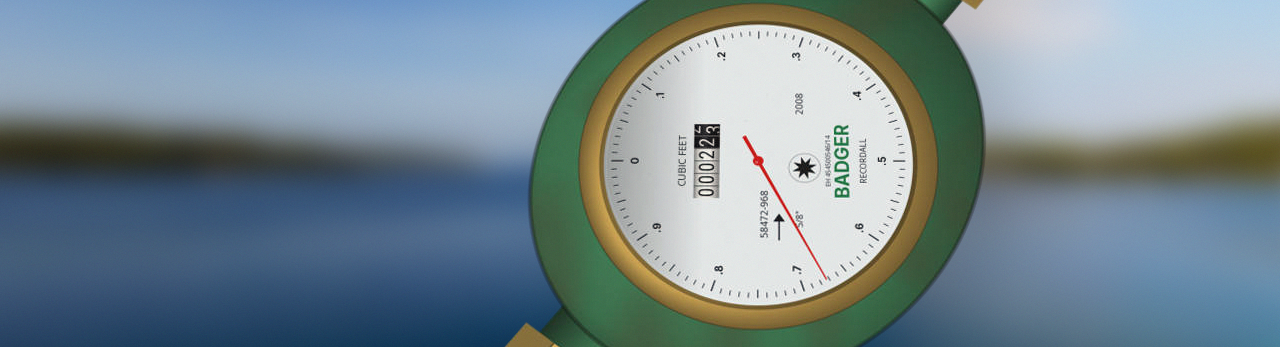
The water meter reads 222.67 ft³
